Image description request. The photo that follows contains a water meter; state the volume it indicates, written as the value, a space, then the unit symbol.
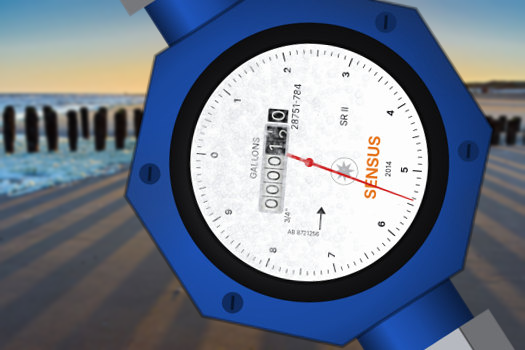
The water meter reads 115.4 gal
